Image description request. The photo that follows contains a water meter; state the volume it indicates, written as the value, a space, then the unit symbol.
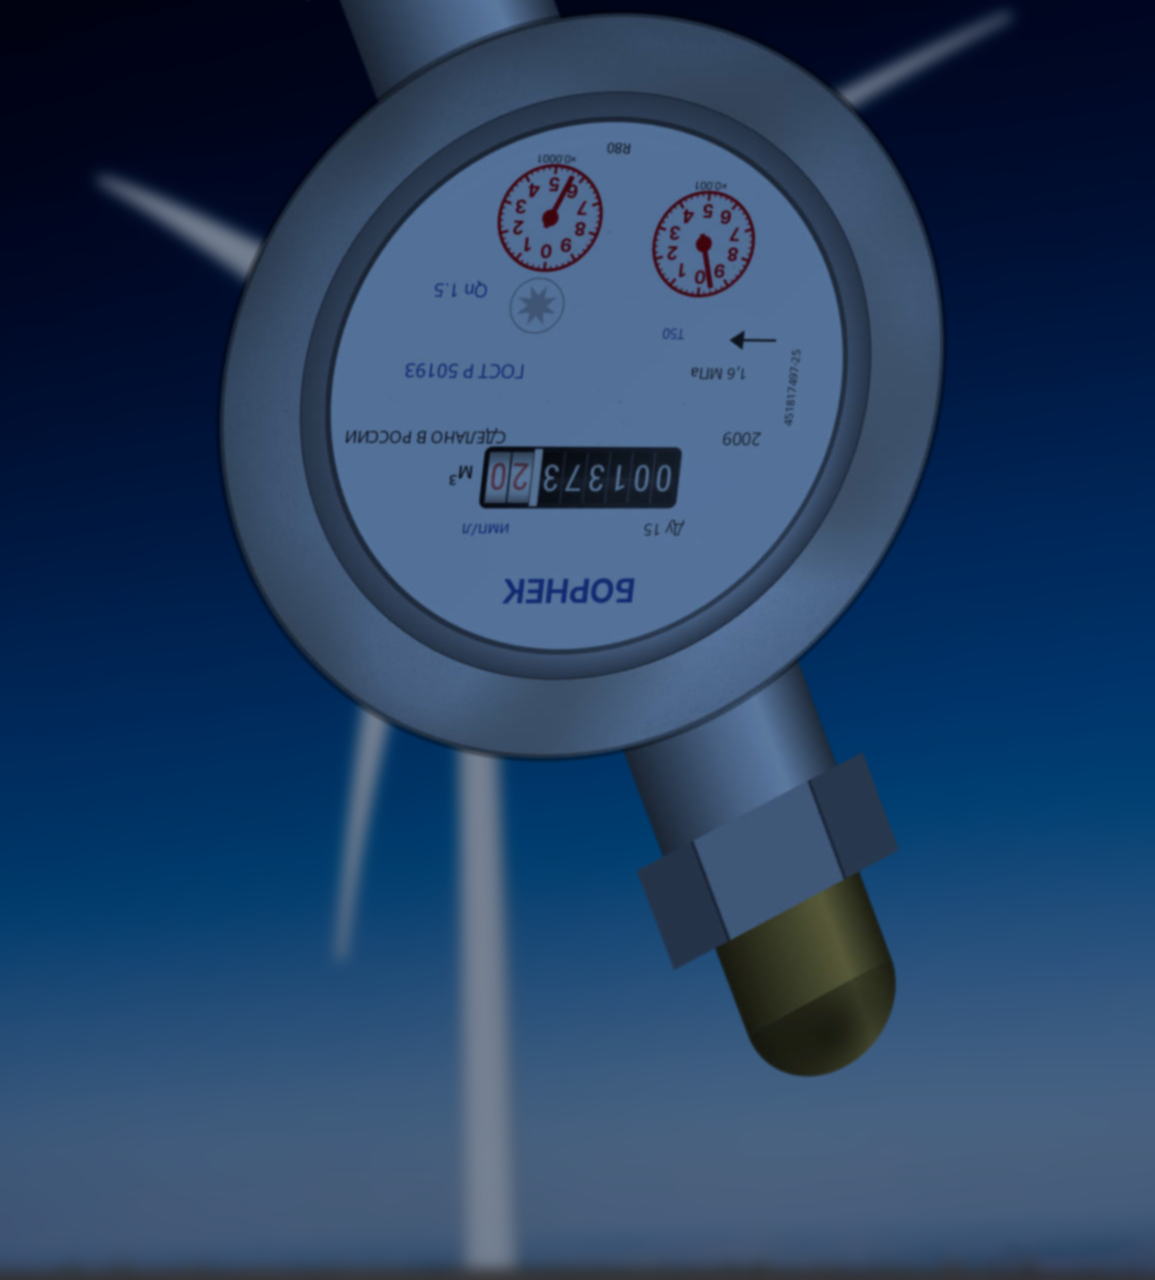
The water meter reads 1373.1995 m³
